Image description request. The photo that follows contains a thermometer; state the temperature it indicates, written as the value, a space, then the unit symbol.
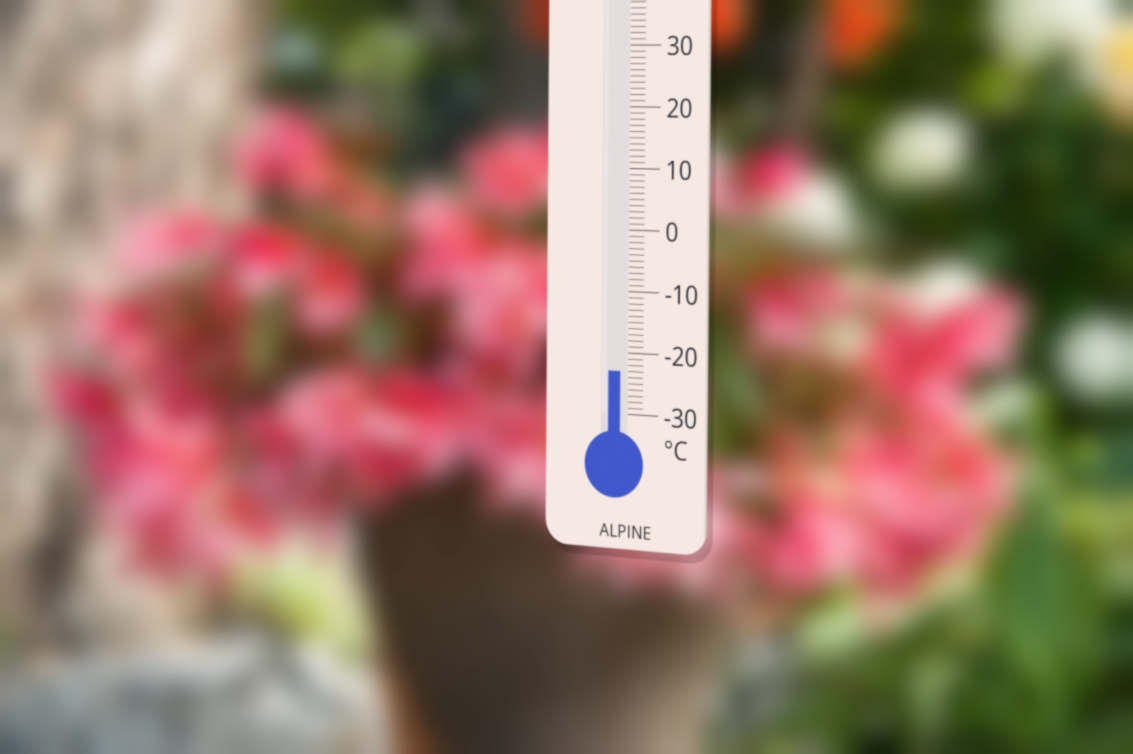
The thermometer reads -23 °C
